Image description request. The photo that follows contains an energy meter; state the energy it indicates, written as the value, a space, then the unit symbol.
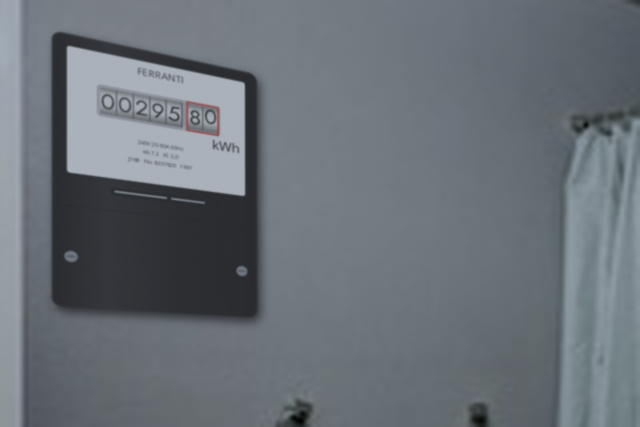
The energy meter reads 295.80 kWh
